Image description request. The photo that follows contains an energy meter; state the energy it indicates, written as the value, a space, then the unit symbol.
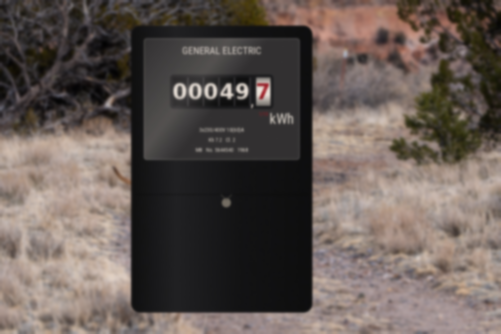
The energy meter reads 49.7 kWh
